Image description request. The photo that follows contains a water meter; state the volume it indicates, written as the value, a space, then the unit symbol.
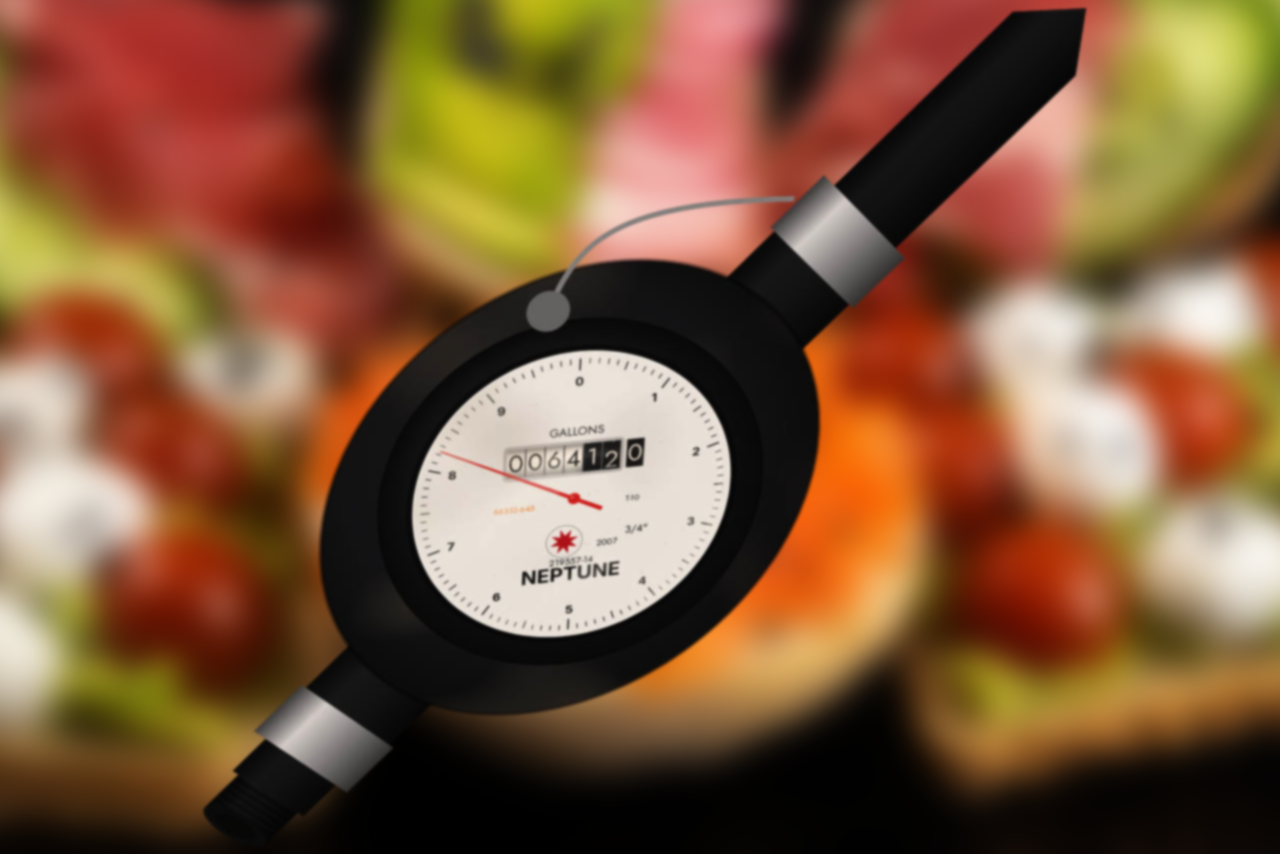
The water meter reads 64118.2 gal
